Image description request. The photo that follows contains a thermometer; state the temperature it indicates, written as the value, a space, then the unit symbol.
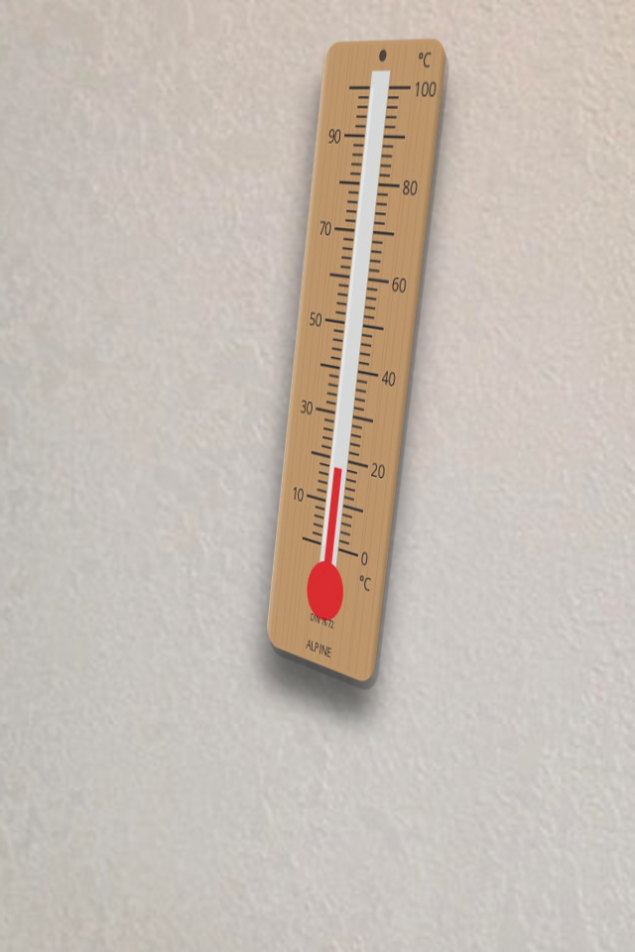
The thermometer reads 18 °C
